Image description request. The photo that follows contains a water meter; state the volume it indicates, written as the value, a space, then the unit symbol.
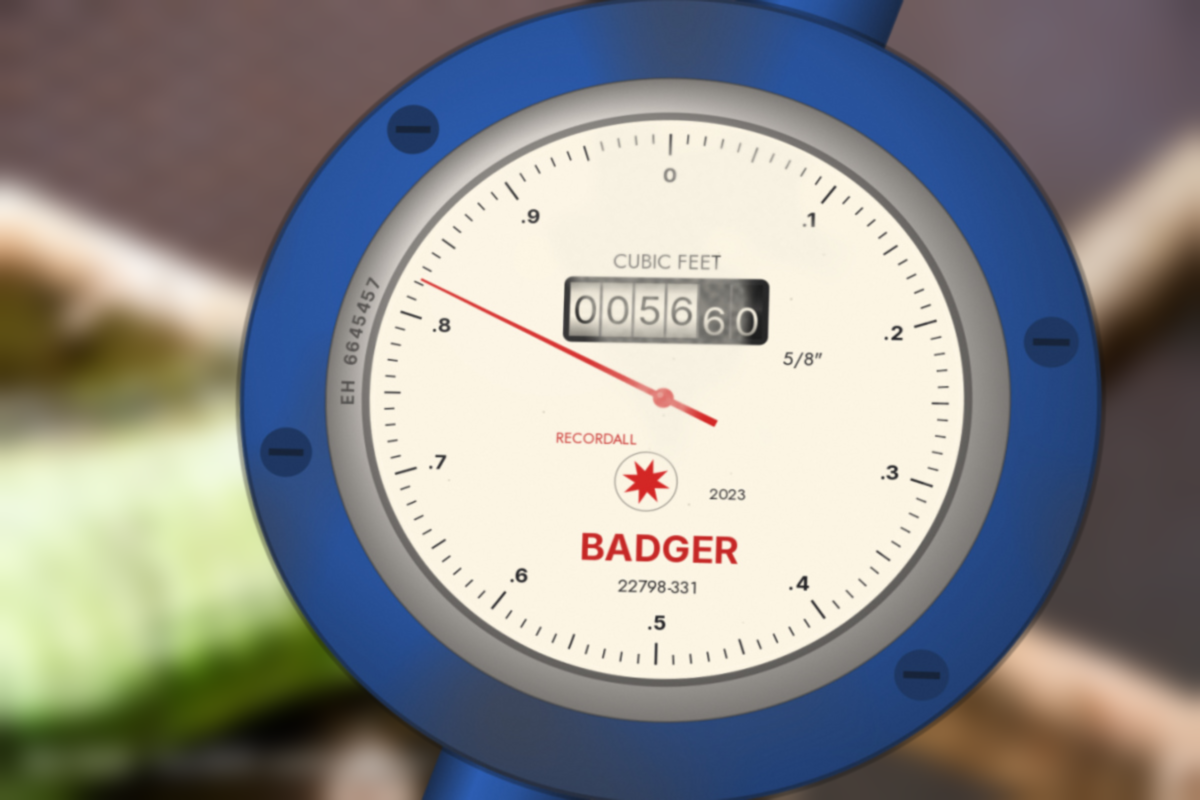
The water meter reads 5659.82 ft³
